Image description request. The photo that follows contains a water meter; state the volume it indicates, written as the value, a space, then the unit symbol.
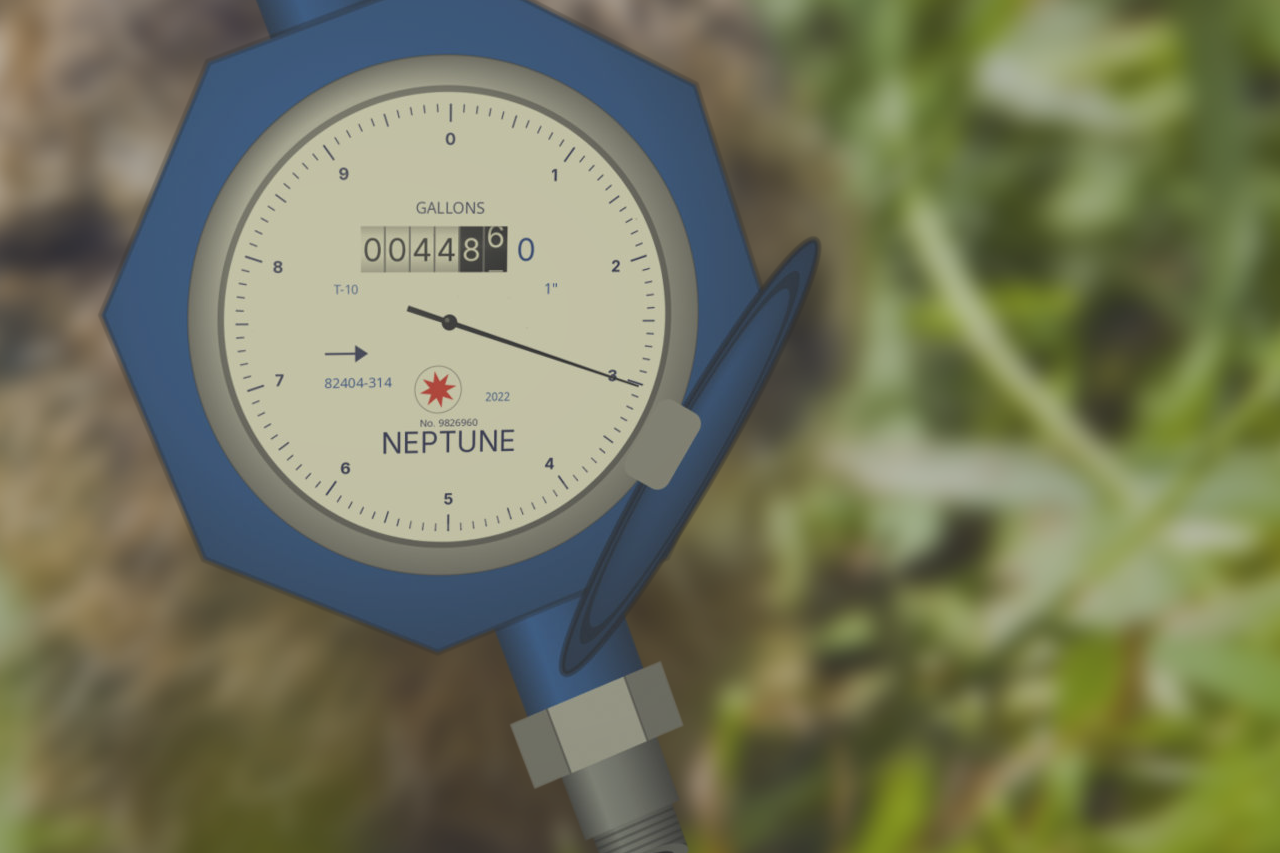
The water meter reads 44863.0 gal
